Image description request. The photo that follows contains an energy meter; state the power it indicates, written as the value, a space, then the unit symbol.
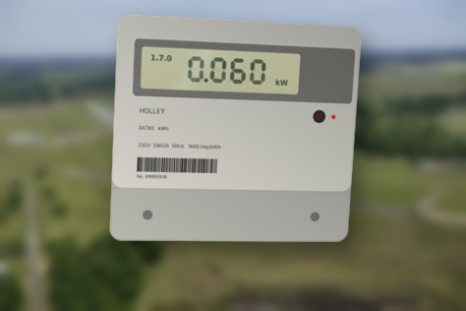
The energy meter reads 0.060 kW
